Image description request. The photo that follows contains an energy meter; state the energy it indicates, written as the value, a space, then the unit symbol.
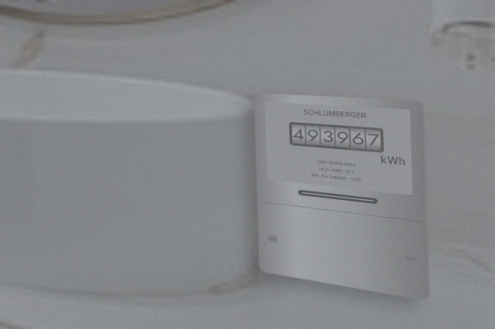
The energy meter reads 4939.67 kWh
